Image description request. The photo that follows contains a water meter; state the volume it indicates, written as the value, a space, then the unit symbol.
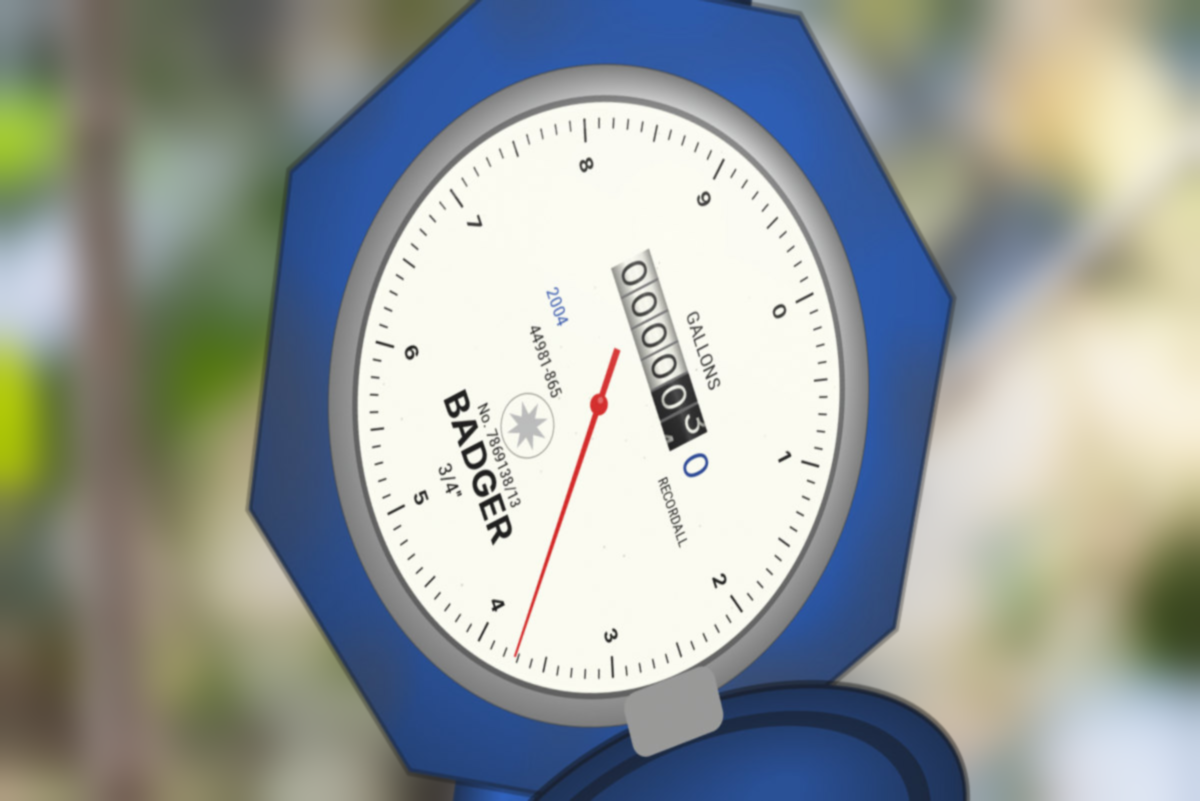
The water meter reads 33.7 gal
